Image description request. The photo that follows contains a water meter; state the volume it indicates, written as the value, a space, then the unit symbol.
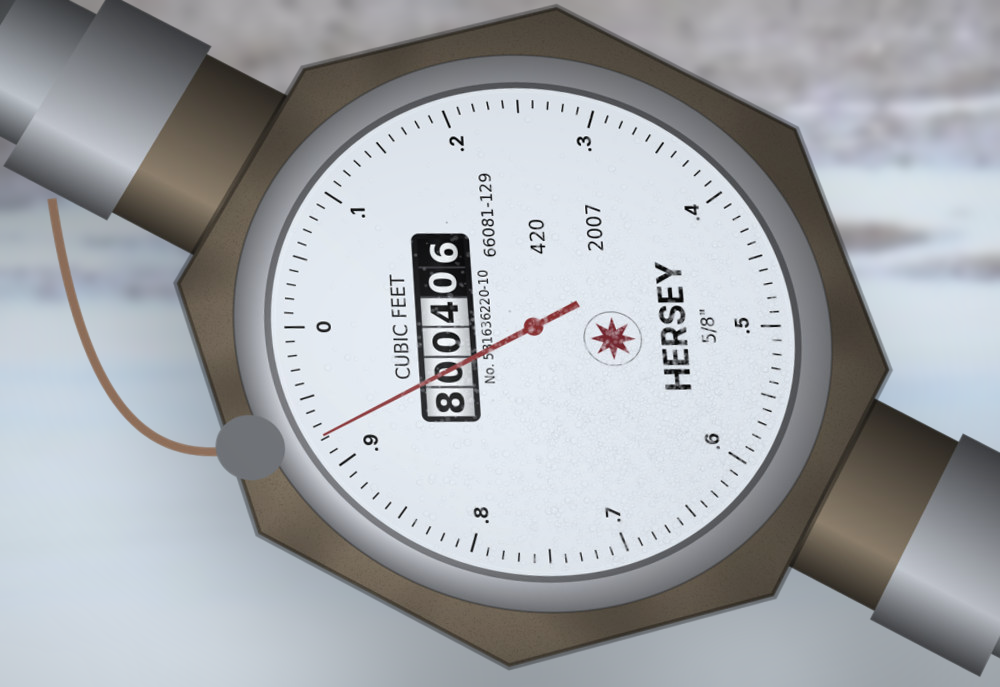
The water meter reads 800405.92 ft³
